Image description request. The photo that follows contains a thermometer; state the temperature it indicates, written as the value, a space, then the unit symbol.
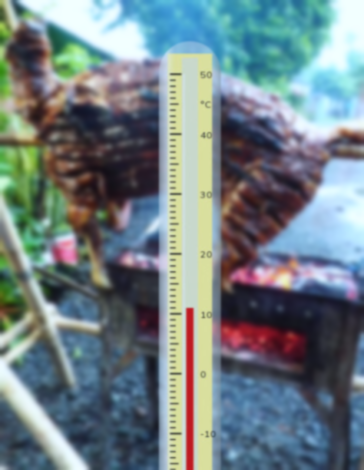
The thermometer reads 11 °C
